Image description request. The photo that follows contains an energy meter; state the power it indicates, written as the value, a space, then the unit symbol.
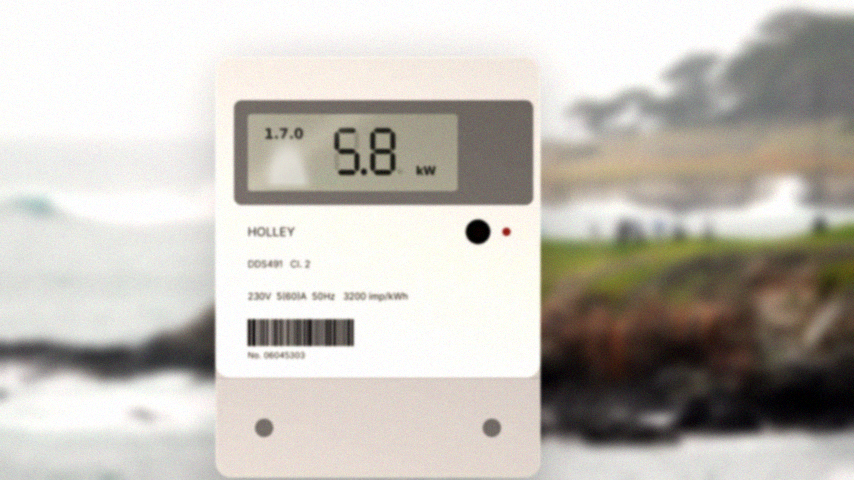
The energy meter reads 5.8 kW
